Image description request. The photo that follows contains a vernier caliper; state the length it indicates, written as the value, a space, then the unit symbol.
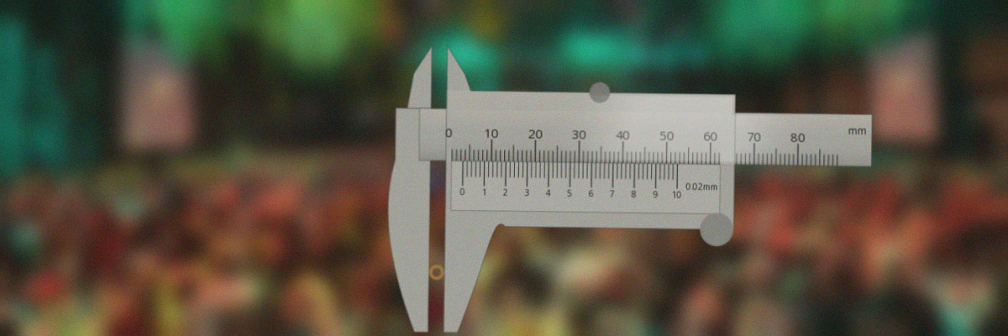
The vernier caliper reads 3.5 mm
